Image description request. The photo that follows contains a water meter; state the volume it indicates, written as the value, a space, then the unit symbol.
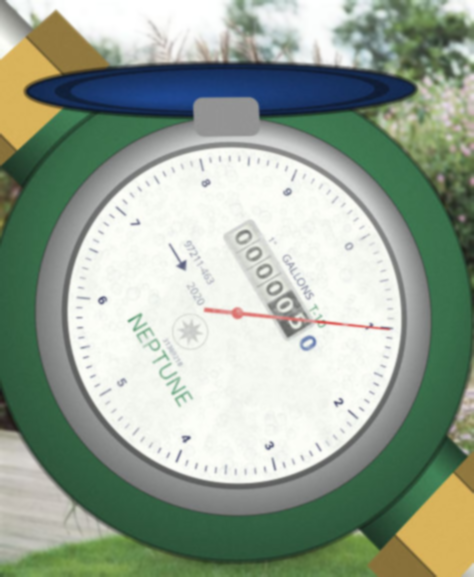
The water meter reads 51.0 gal
